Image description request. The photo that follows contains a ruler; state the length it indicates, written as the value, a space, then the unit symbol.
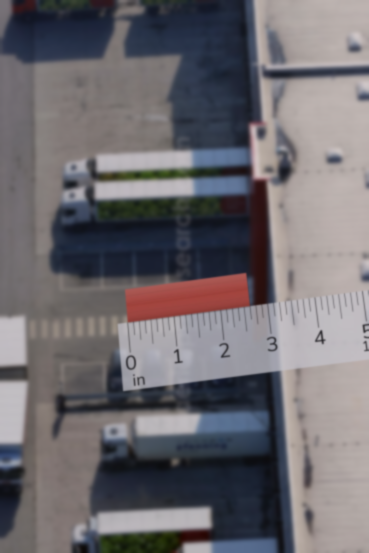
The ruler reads 2.625 in
